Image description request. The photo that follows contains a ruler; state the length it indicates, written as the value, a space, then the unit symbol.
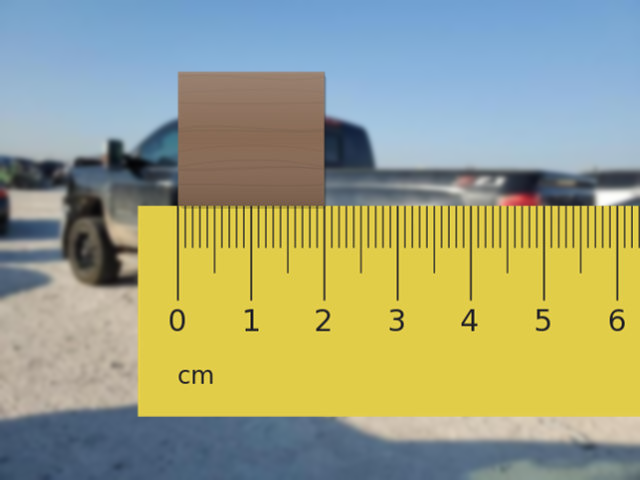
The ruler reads 2 cm
